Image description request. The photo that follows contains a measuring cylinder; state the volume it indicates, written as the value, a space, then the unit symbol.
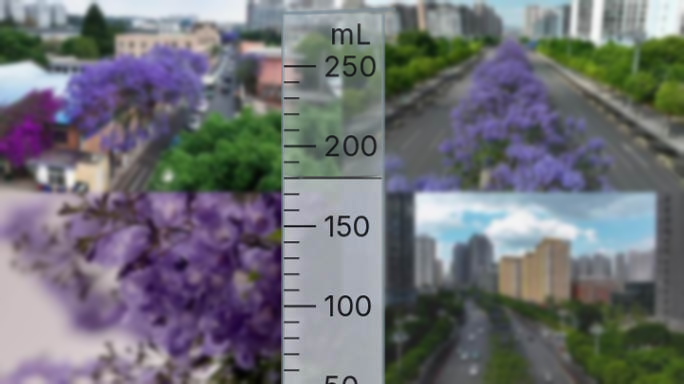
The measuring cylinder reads 180 mL
